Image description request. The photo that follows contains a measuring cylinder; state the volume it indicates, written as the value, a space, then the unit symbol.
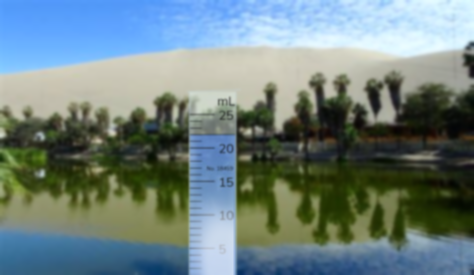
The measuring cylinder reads 22 mL
